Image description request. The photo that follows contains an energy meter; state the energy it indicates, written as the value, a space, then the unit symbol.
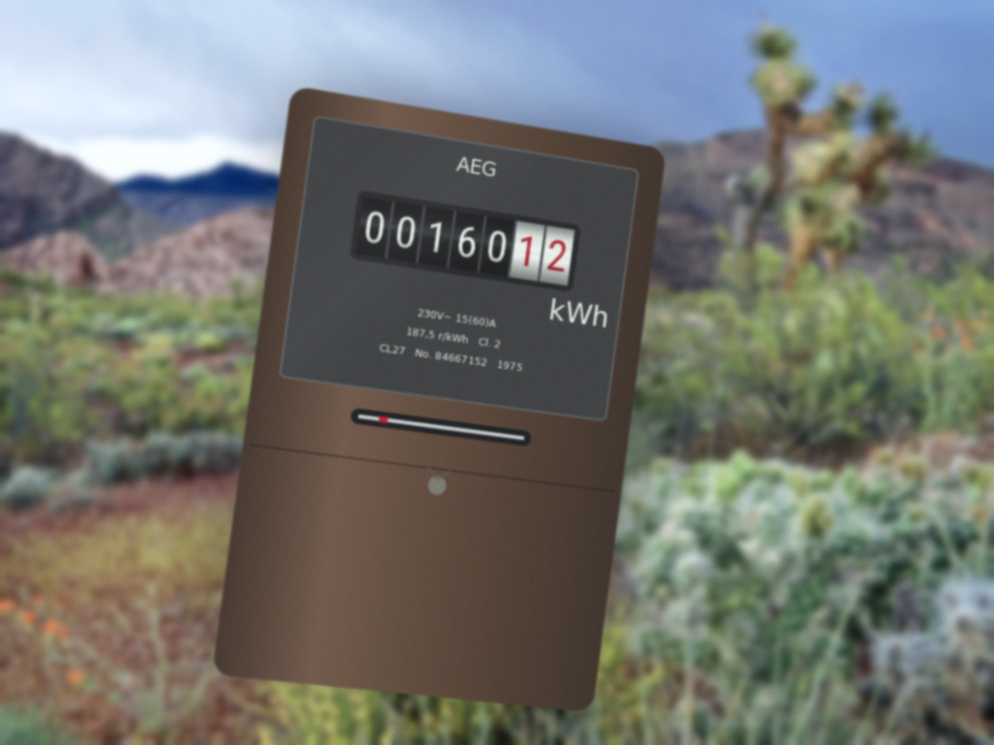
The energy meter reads 160.12 kWh
